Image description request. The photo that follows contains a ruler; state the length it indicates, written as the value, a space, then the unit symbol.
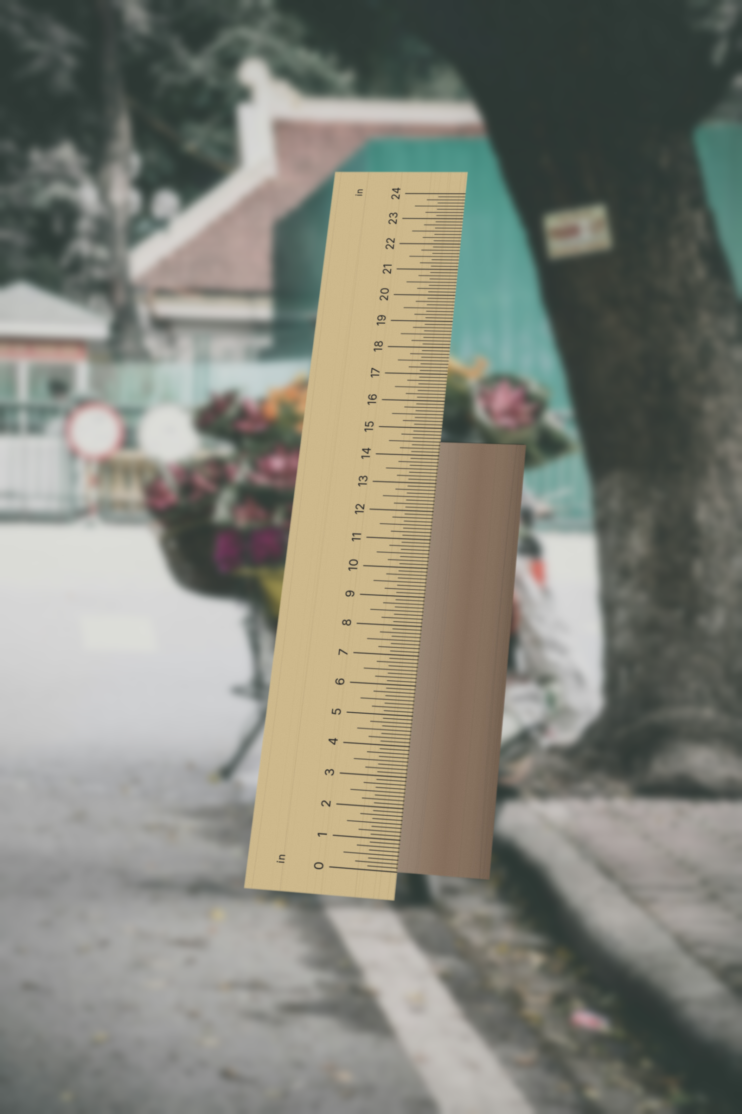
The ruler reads 14.5 in
